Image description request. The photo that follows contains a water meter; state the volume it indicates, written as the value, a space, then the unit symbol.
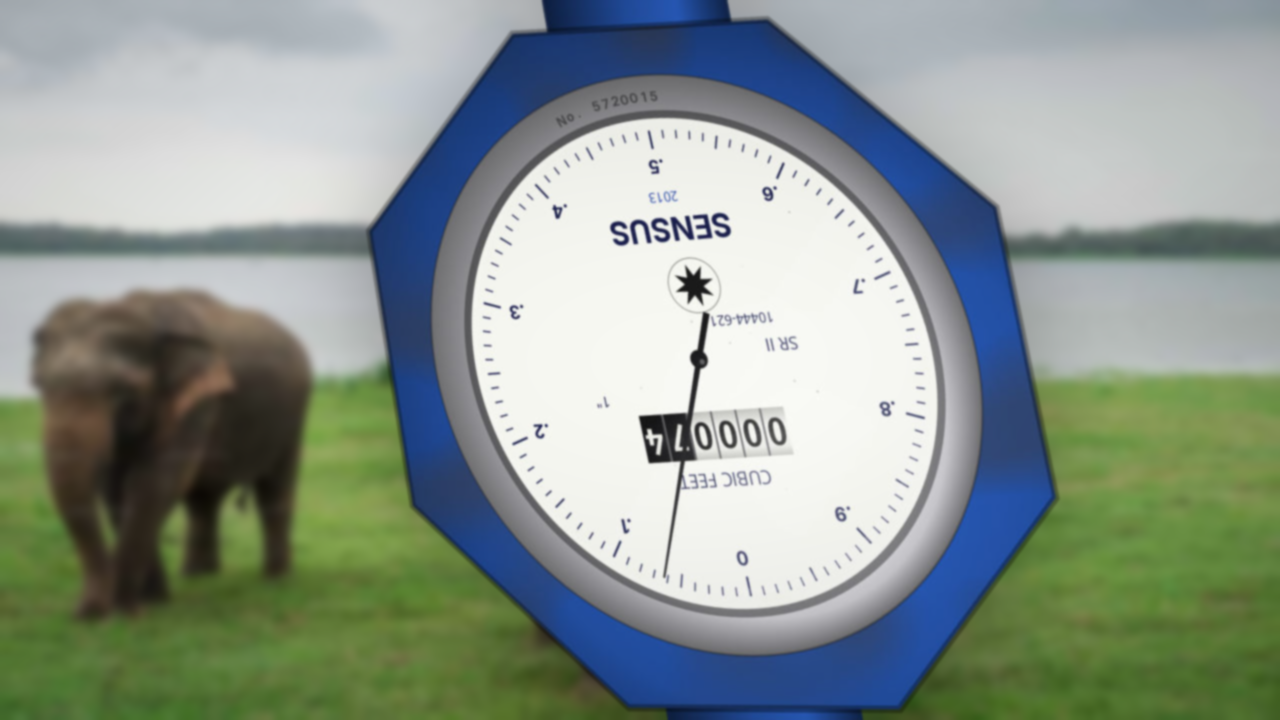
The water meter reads 74.06 ft³
